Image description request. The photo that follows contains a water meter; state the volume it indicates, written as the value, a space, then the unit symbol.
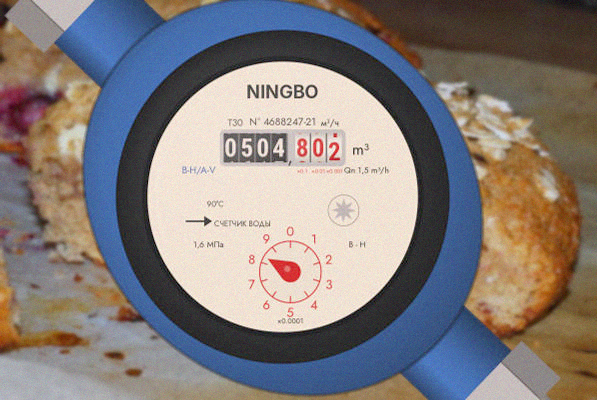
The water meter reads 504.8018 m³
